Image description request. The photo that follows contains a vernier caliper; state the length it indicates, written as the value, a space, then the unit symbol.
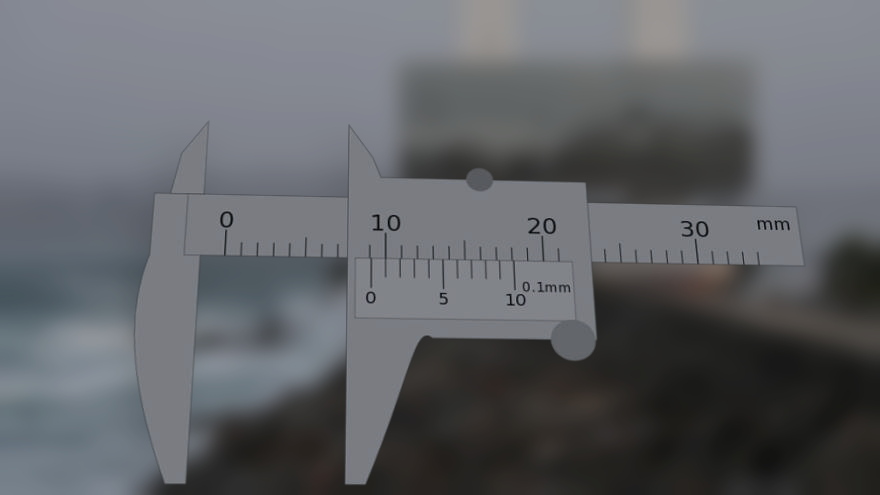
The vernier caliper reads 9.1 mm
